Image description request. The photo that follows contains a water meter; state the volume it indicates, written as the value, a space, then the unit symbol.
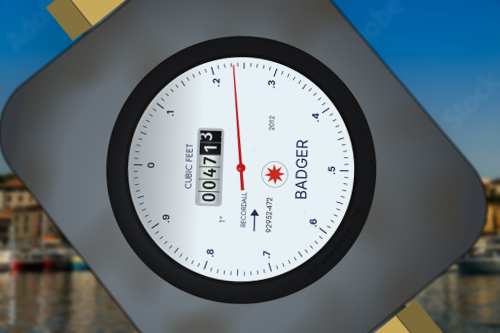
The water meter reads 4713.23 ft³
